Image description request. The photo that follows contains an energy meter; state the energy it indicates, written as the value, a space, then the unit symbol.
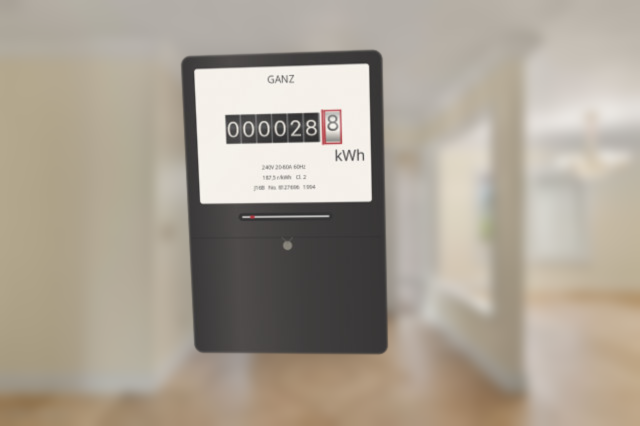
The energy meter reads 28.8 kWh
